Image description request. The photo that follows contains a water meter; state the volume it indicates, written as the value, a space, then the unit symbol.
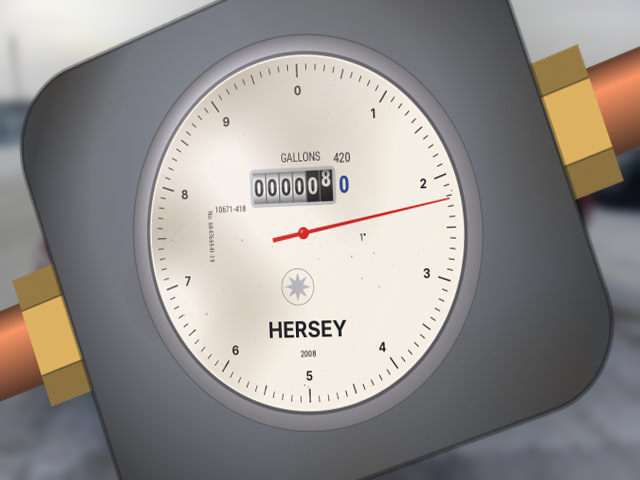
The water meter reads 82.2 gal
